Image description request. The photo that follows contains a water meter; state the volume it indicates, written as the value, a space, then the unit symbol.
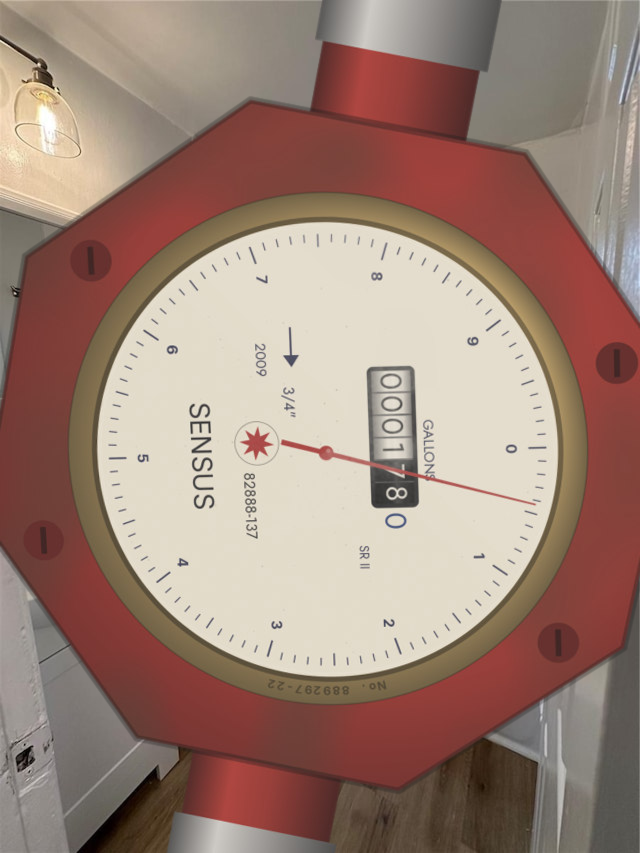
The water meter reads 1780.4 gal
